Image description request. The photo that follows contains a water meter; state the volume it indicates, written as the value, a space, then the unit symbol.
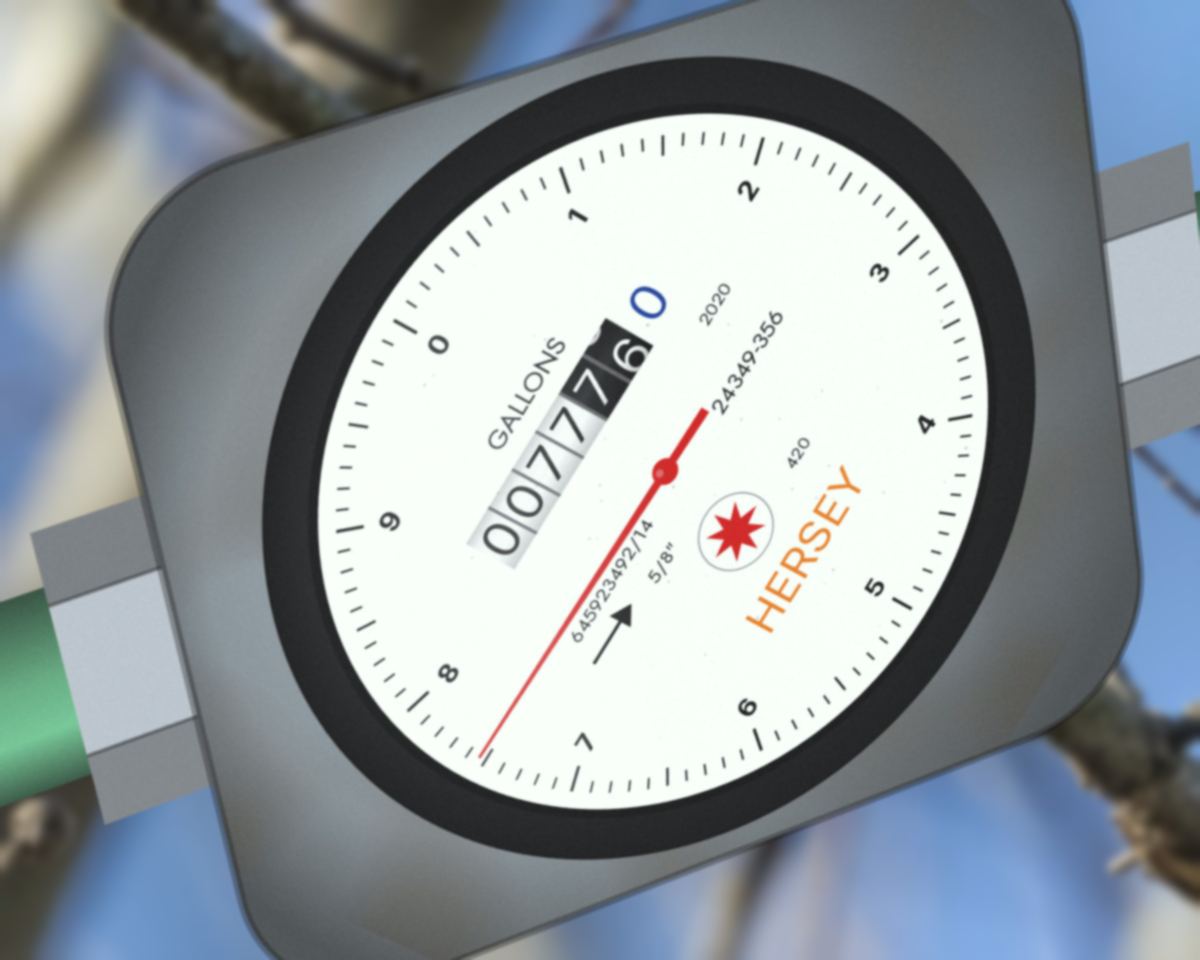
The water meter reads 77757.5 gal
